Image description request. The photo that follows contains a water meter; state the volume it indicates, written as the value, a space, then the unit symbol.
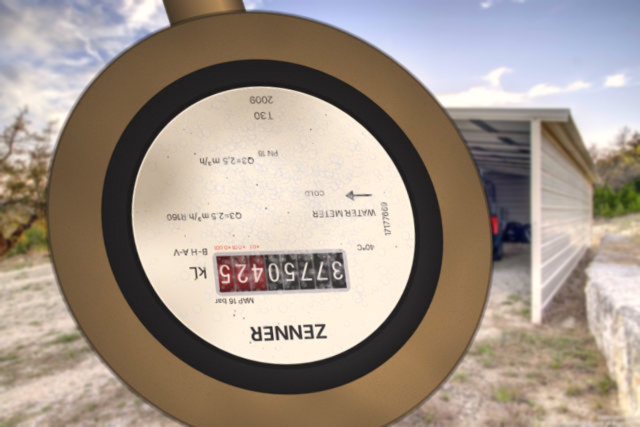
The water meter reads 37750.425 kL
